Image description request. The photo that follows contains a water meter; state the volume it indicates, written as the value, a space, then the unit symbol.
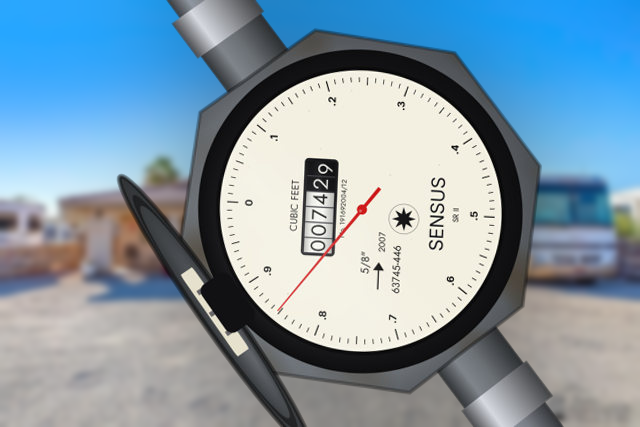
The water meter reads 7428.85 ft³
